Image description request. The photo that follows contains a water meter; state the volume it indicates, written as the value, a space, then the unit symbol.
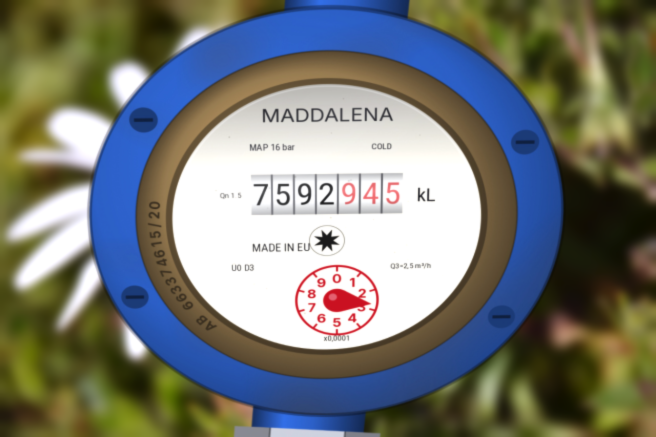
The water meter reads 7592.9452 kL
